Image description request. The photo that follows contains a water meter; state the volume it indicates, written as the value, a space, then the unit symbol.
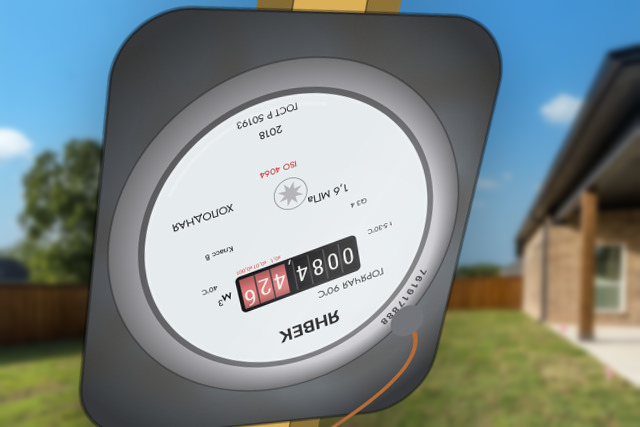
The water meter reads 84.426 m³
